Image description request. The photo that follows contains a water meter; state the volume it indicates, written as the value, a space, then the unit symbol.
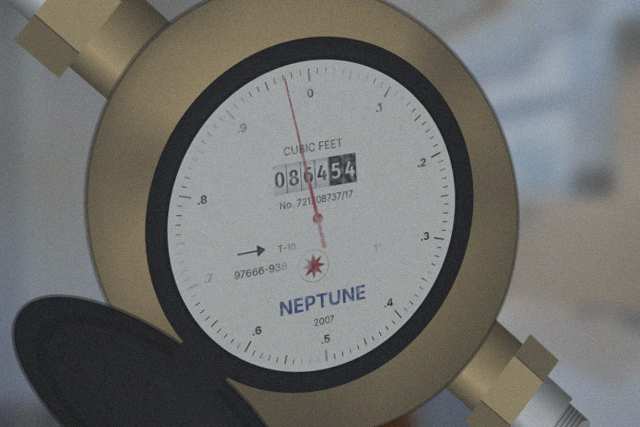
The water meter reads 86453.97 ft³
